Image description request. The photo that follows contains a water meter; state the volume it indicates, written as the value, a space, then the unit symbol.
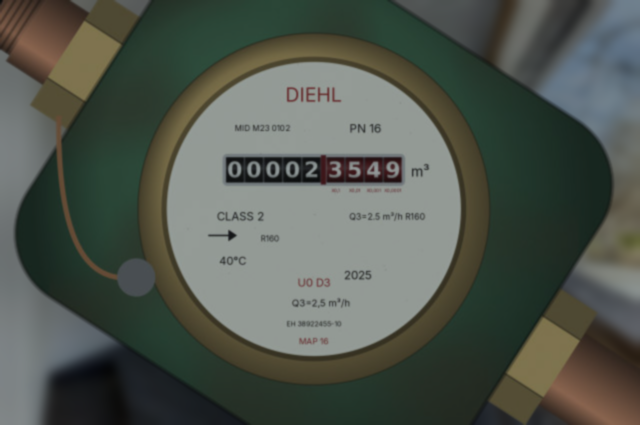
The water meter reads 2.3549 m³
